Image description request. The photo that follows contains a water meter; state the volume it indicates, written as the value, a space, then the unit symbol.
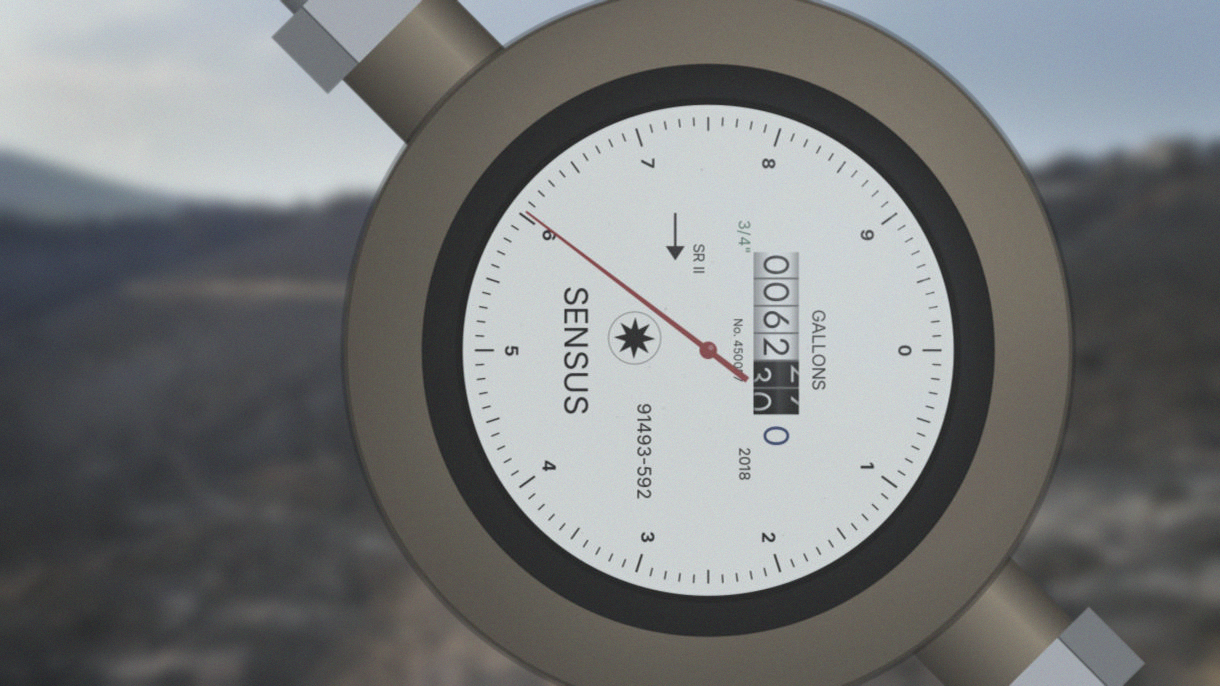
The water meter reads 62296.0 gal
